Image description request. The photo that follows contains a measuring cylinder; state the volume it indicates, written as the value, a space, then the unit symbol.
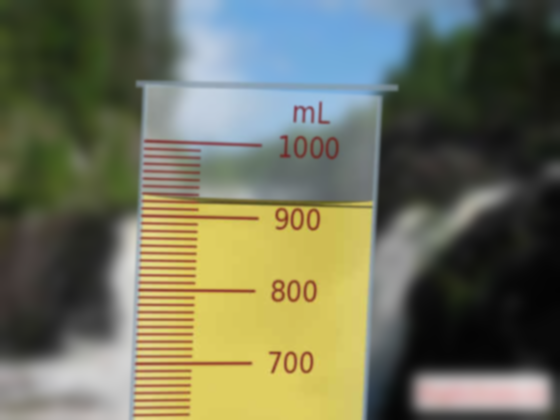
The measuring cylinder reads 920 mL
